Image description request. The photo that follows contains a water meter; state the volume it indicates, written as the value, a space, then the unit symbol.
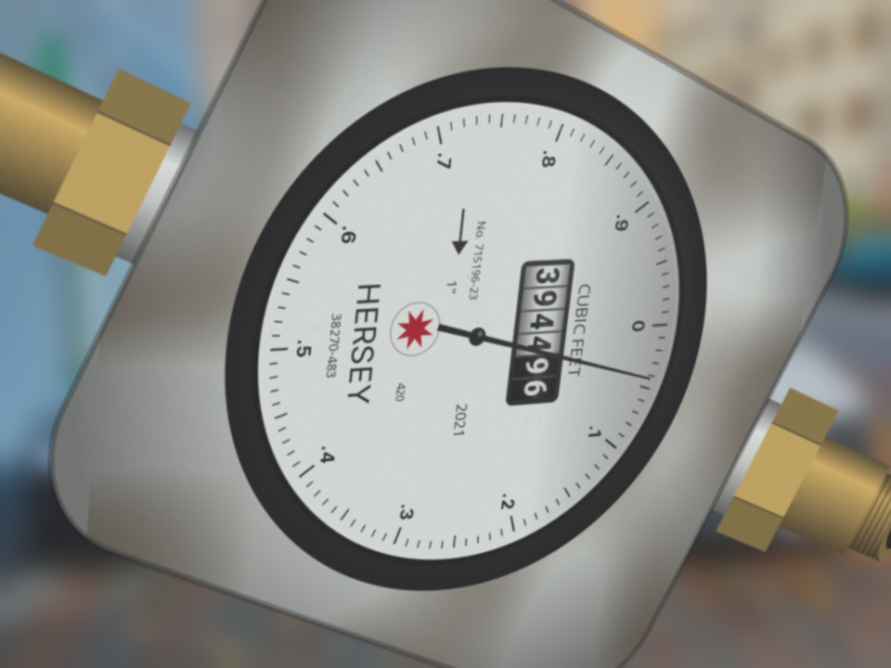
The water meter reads 394496.04 ft³
